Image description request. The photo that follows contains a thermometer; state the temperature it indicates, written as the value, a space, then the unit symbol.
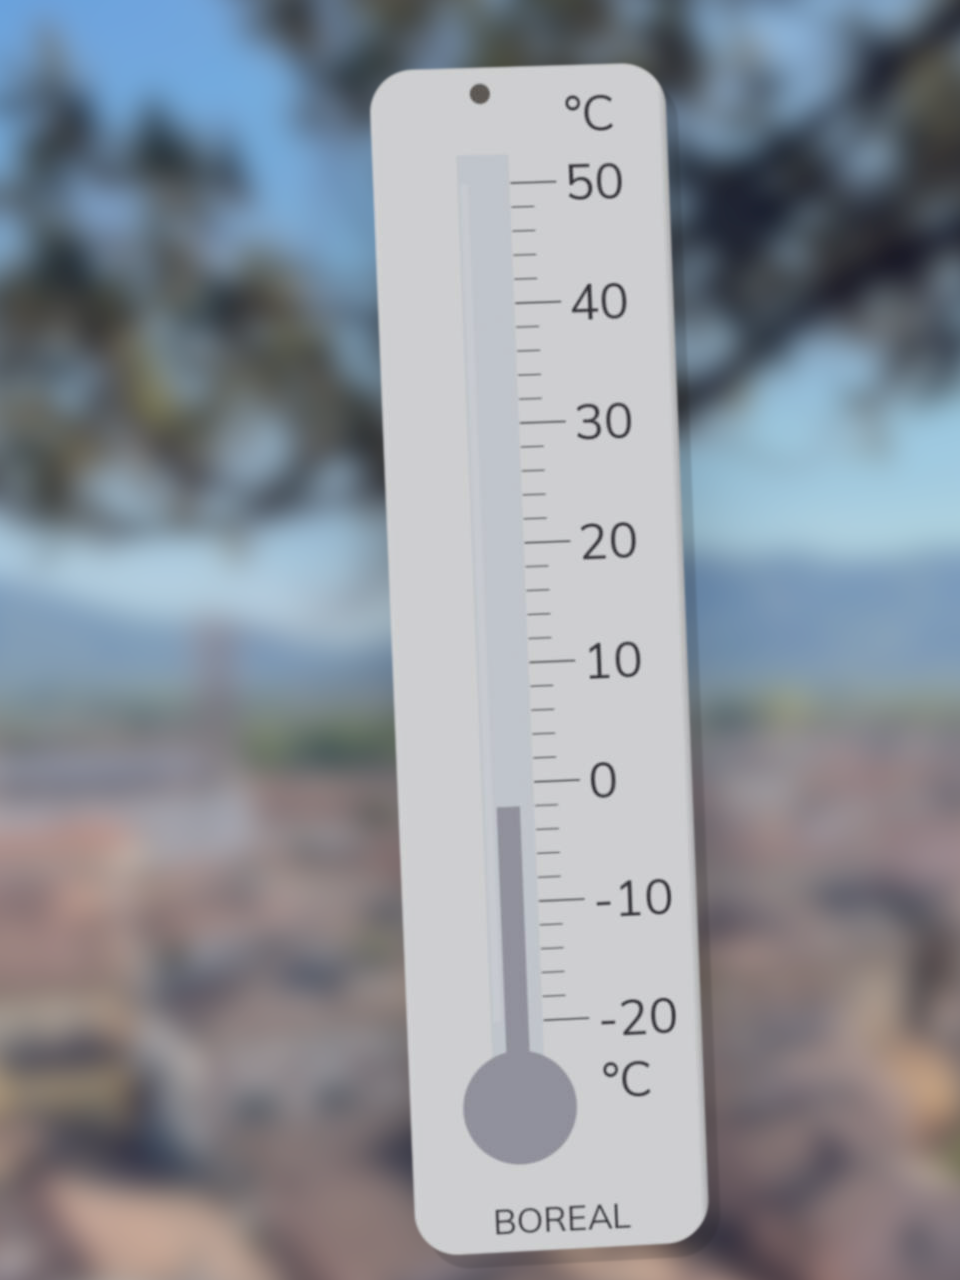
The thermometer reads -2 °C
